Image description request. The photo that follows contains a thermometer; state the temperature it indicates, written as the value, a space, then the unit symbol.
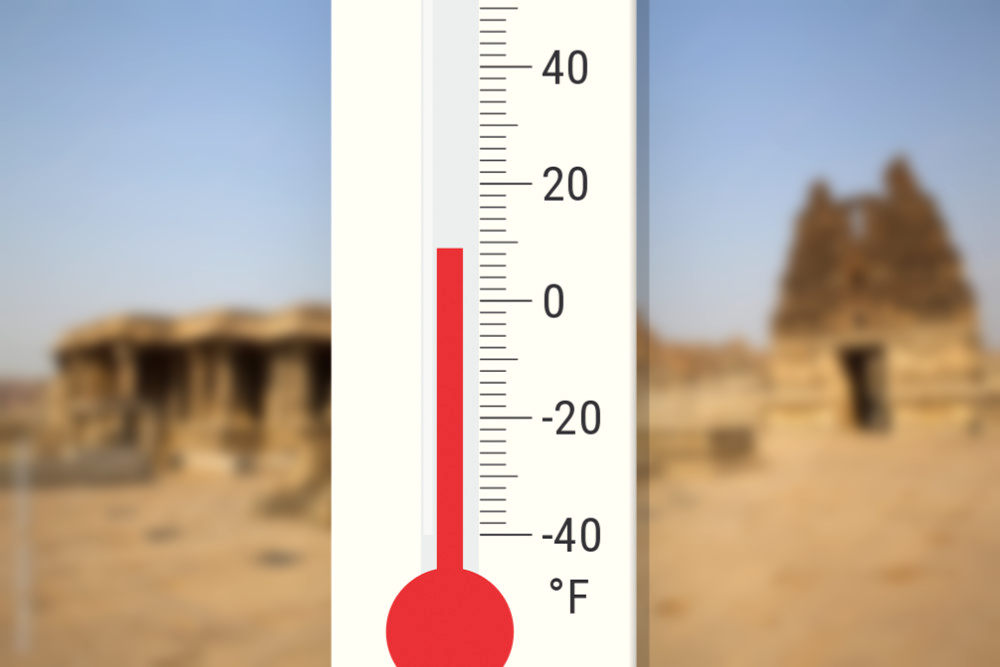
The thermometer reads 9 °F
